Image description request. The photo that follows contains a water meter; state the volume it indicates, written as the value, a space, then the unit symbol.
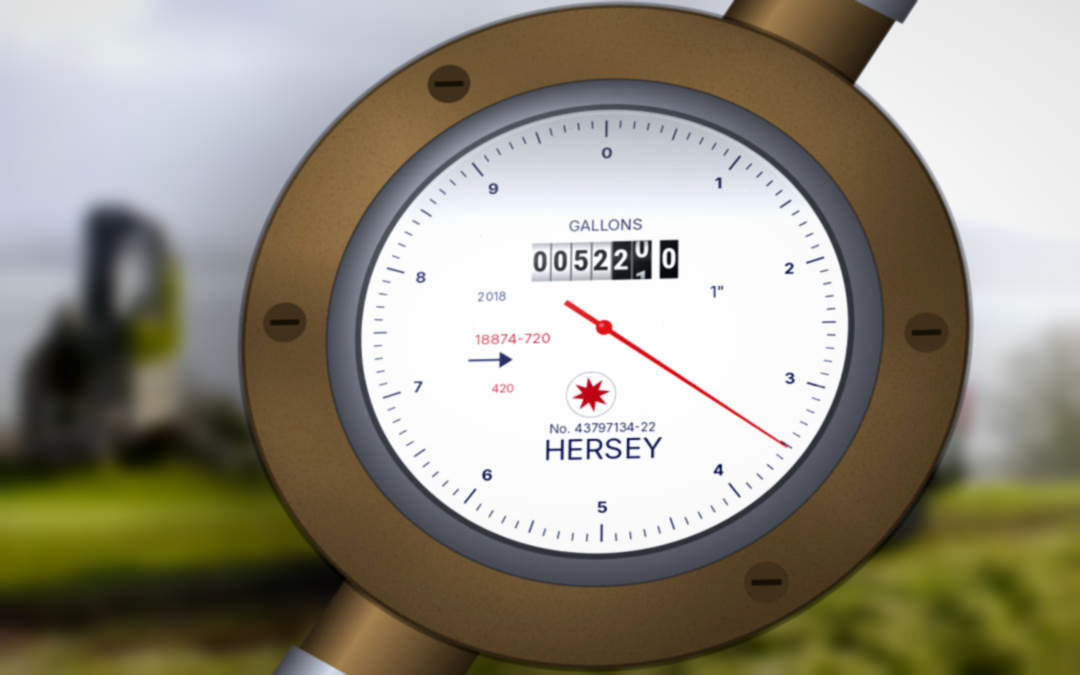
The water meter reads 52203.5 gal
